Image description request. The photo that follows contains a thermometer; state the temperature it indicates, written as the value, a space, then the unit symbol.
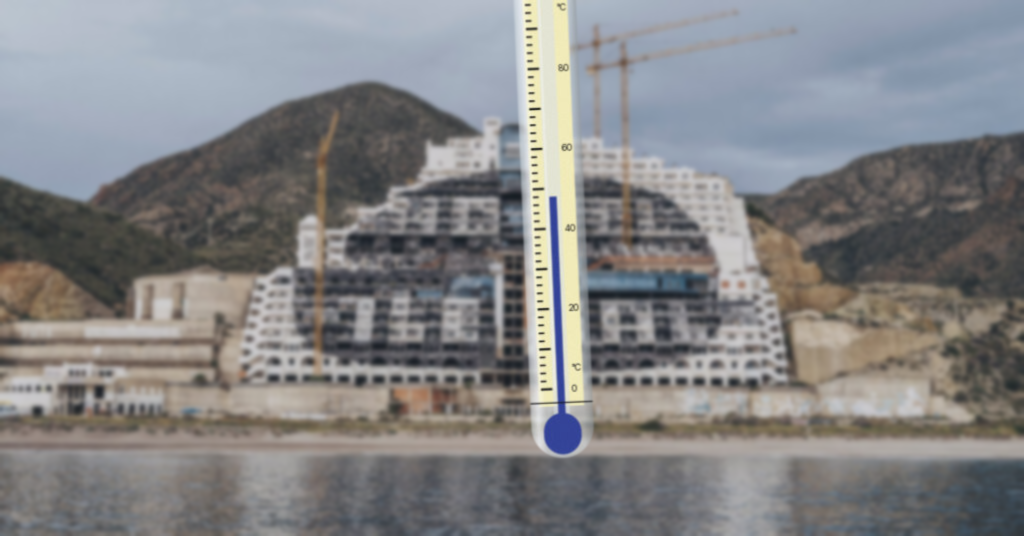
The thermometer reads 48 °C
